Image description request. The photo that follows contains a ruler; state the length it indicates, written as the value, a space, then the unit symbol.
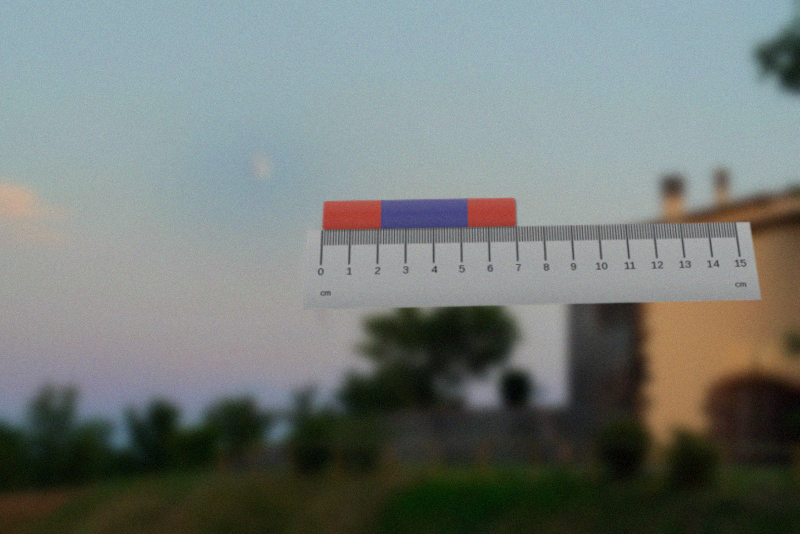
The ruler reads 7 cm
